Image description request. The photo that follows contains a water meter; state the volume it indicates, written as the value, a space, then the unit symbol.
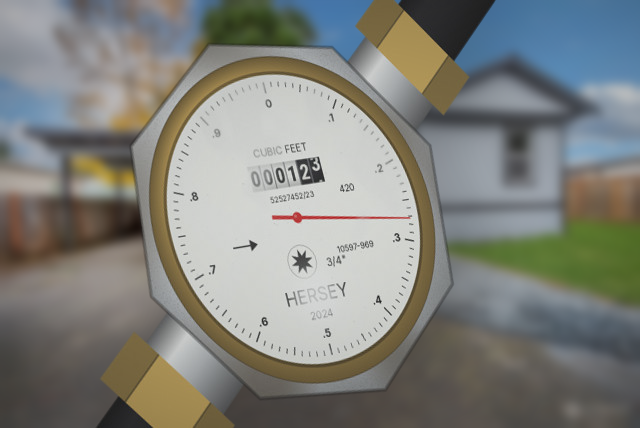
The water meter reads 123.27 ft³
